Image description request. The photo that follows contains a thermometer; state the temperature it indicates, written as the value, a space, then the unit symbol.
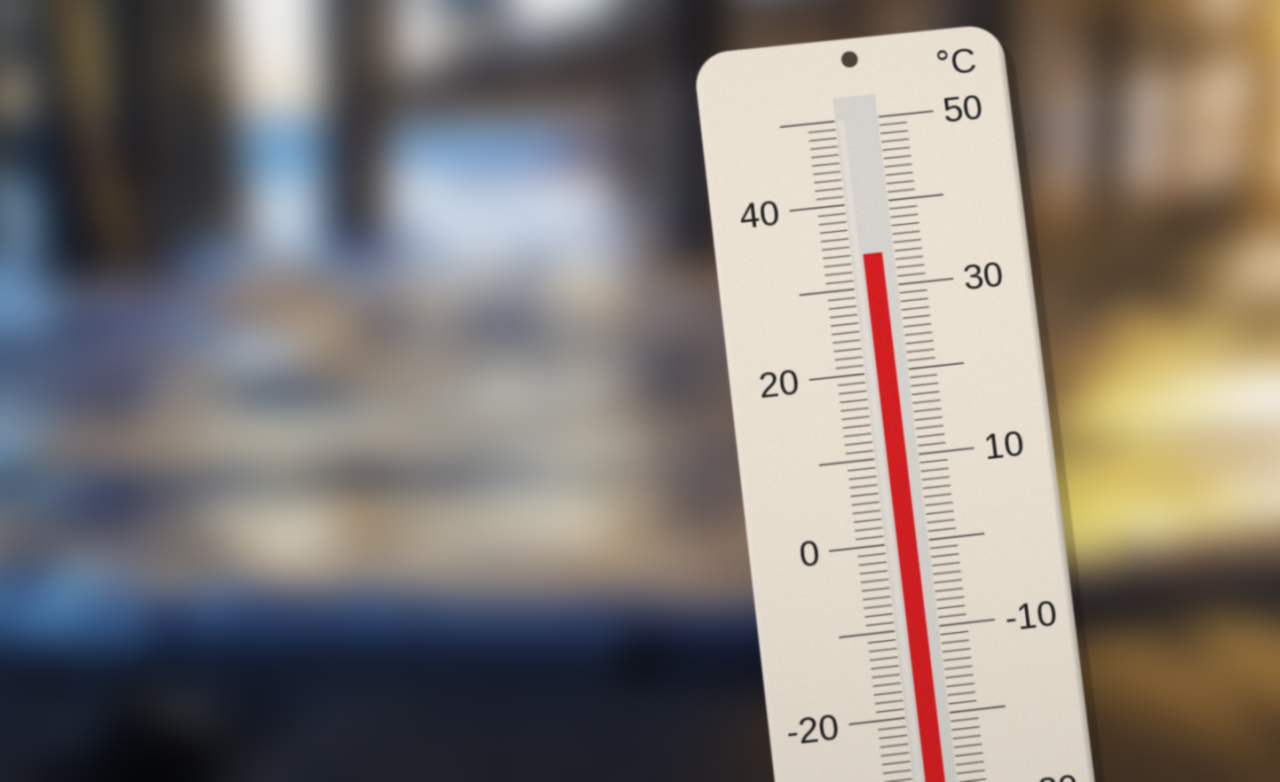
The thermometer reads 34 °C
